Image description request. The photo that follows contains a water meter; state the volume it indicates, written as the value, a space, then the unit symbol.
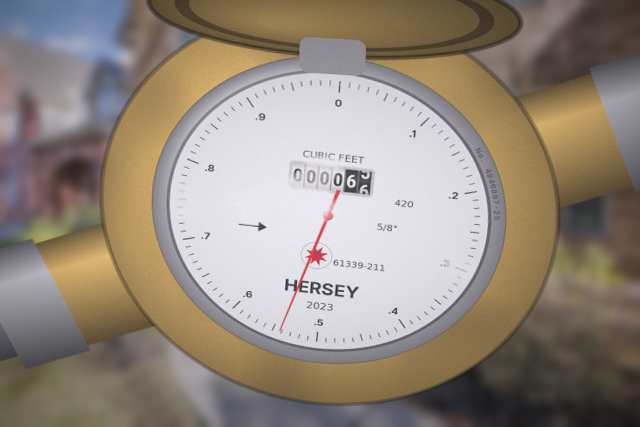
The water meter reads 65.54 ft³
